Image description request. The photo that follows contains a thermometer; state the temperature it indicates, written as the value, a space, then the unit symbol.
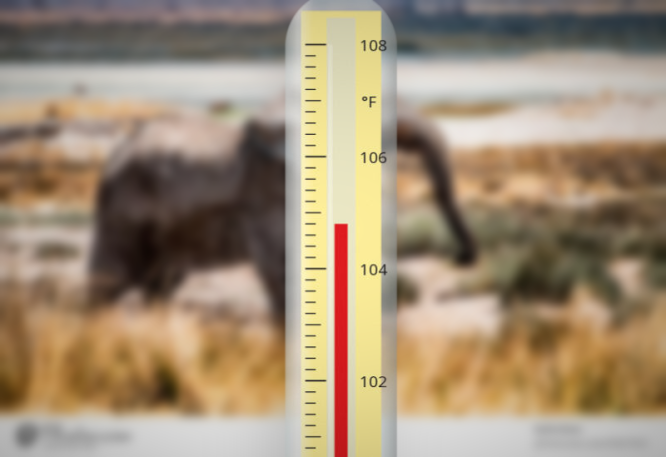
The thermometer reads 104.8 °F
